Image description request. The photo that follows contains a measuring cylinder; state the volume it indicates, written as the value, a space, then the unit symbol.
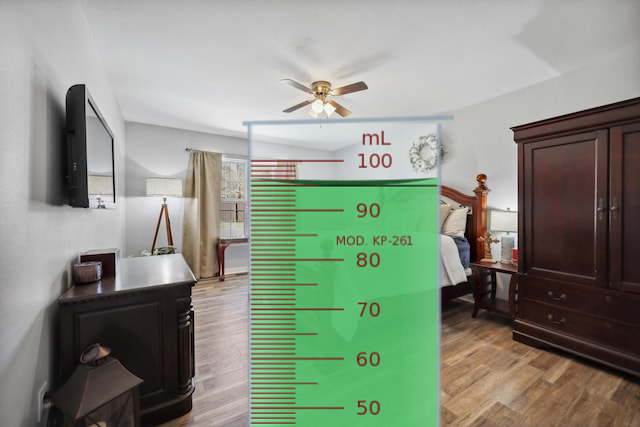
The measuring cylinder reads 95 mL
